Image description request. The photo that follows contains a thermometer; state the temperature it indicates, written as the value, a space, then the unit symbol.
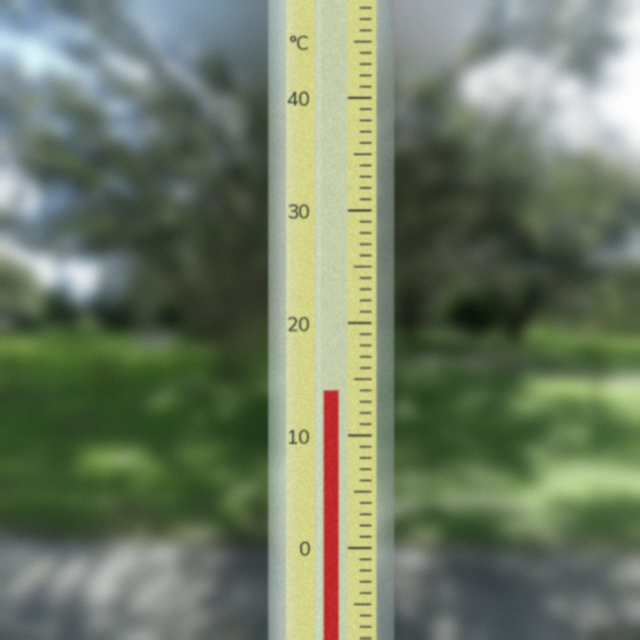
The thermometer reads 14 °C
